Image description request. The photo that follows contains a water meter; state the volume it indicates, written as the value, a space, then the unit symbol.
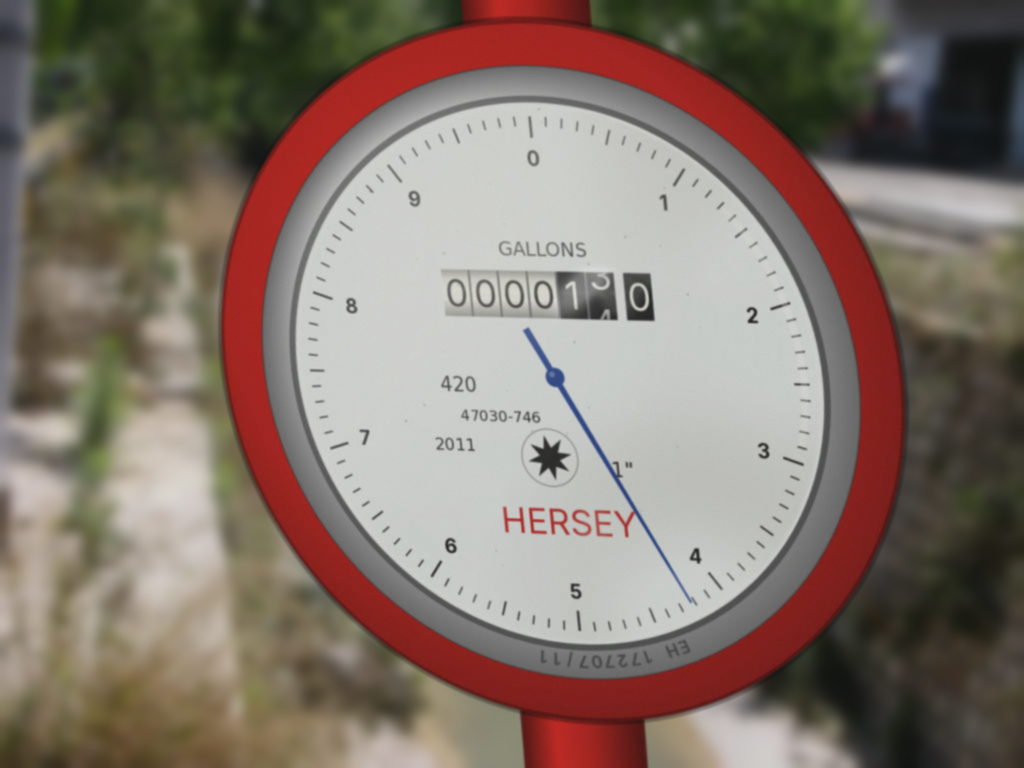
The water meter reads 134.2 gal
